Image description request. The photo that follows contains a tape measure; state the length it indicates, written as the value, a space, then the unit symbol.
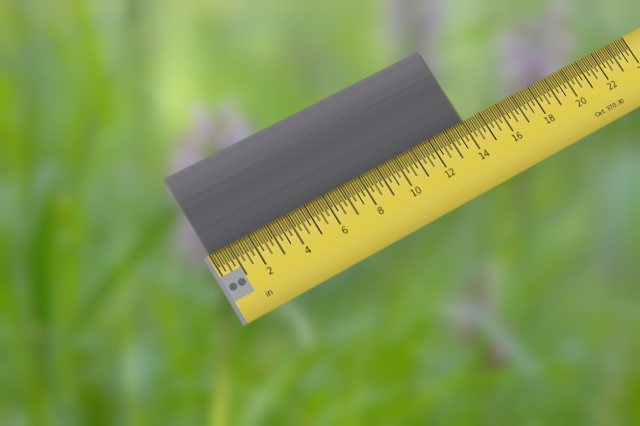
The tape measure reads 14 in
